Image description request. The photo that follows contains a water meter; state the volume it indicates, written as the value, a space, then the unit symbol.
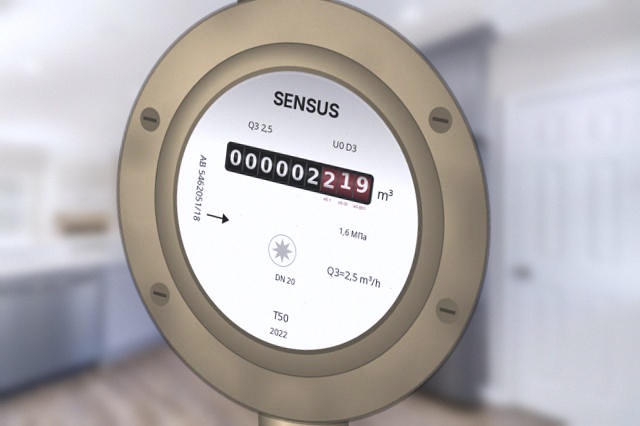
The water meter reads 2.219 m³
